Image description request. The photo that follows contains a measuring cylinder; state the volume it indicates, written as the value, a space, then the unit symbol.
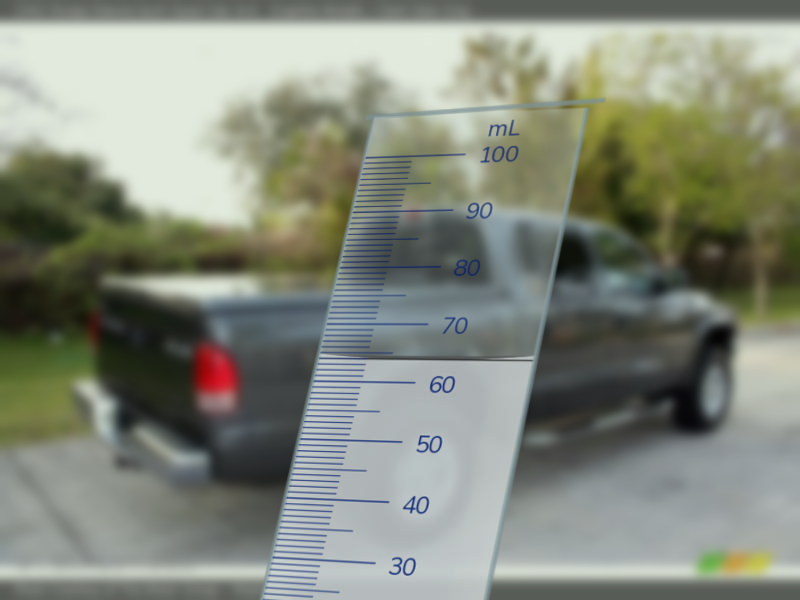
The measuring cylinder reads 64 mL
